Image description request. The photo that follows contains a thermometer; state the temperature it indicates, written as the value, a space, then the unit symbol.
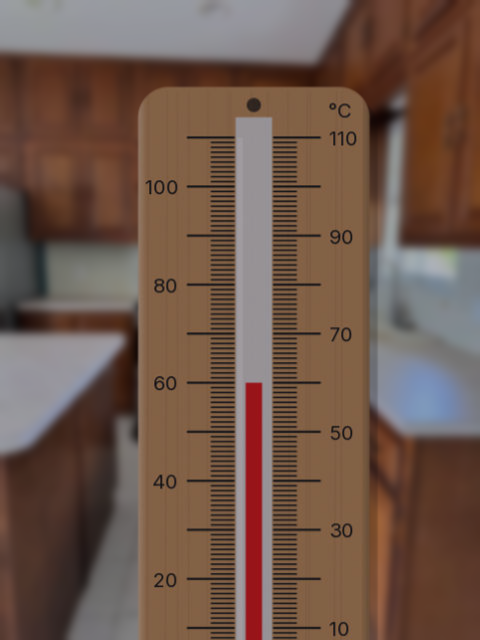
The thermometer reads 60 °C
